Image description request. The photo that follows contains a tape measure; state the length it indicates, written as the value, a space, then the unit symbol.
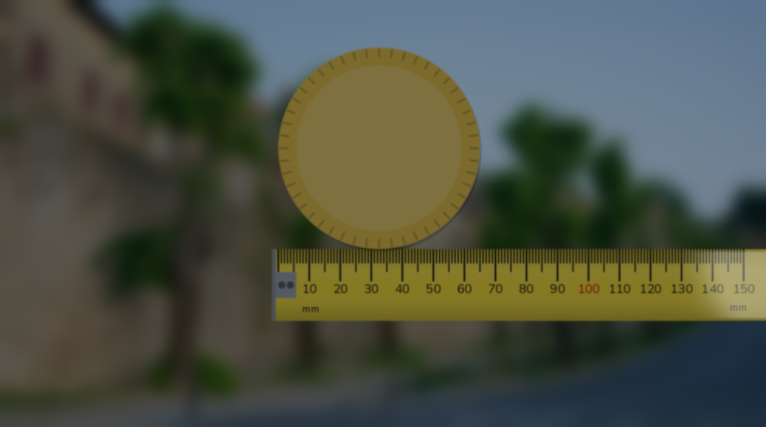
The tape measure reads 65 mm
